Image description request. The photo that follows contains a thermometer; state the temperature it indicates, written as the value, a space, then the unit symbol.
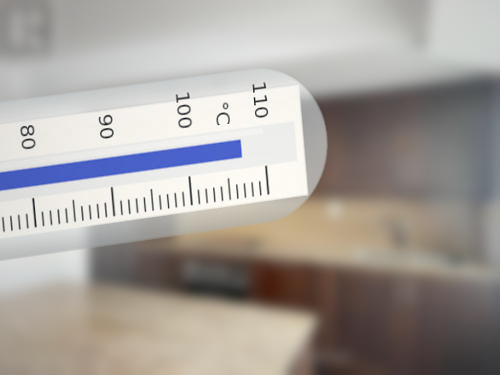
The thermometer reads 107 °C
